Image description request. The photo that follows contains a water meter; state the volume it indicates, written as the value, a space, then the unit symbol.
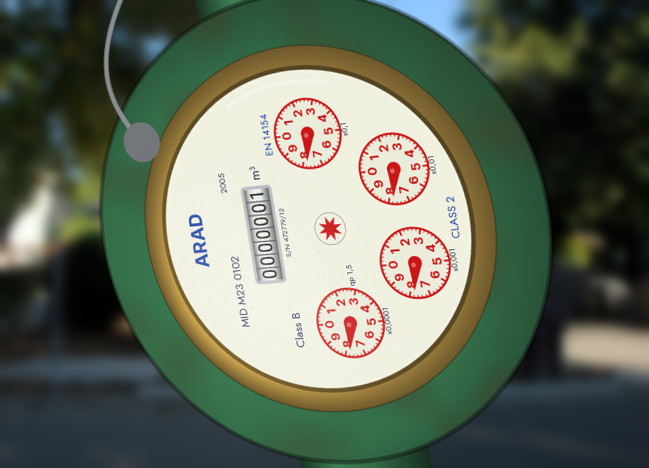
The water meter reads 1.7777 m³
